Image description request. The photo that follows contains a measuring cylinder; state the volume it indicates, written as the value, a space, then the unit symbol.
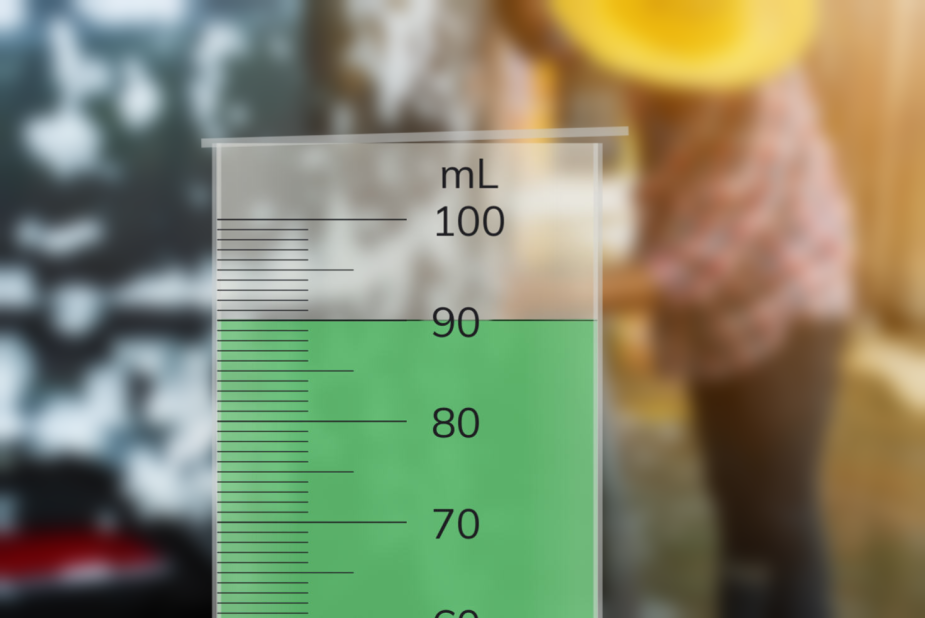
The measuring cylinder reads 90 mL
